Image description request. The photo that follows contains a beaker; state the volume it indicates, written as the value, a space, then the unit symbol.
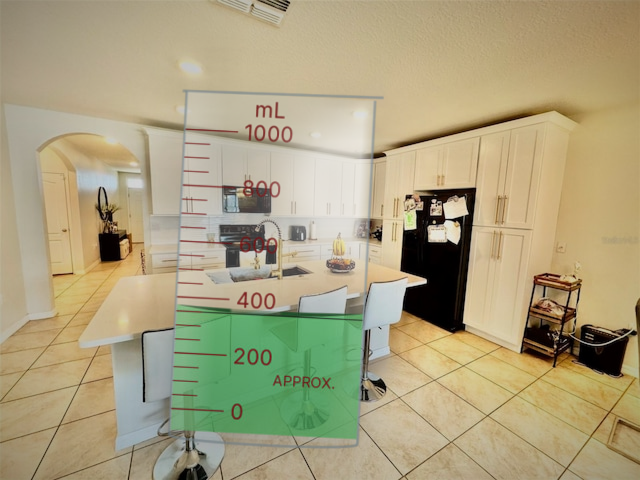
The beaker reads 350 mL
